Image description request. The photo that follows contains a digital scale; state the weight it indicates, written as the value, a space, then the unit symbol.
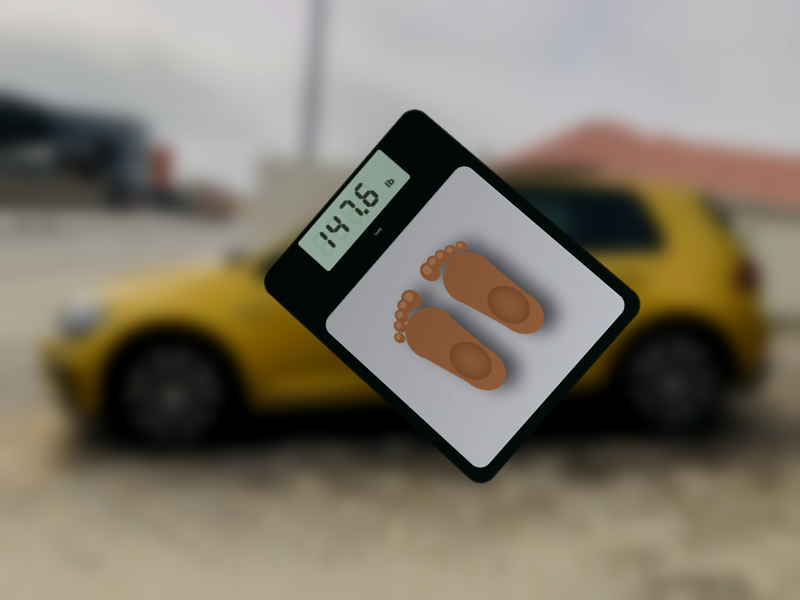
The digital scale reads 147.6 lb
